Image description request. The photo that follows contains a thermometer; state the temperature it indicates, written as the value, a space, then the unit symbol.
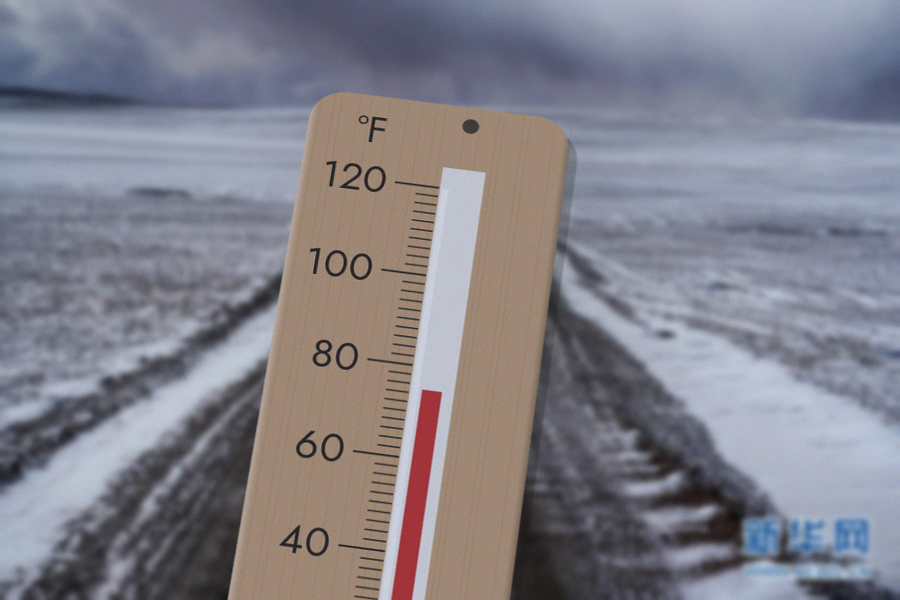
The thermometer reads 75 °F
